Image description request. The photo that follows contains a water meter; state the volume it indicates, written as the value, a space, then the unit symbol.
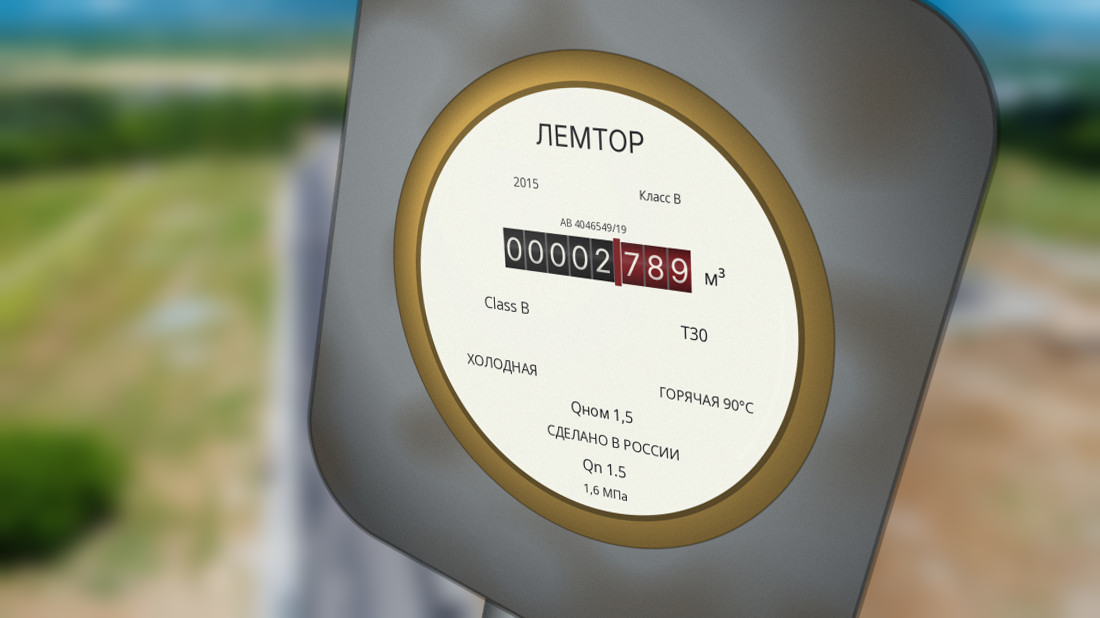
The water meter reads 2.789 m³
